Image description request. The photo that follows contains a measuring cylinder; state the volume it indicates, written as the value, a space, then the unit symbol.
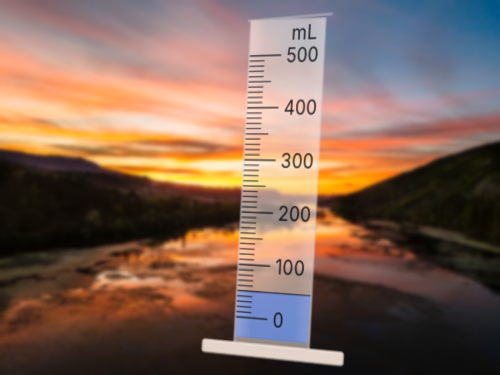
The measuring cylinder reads 50 mL
